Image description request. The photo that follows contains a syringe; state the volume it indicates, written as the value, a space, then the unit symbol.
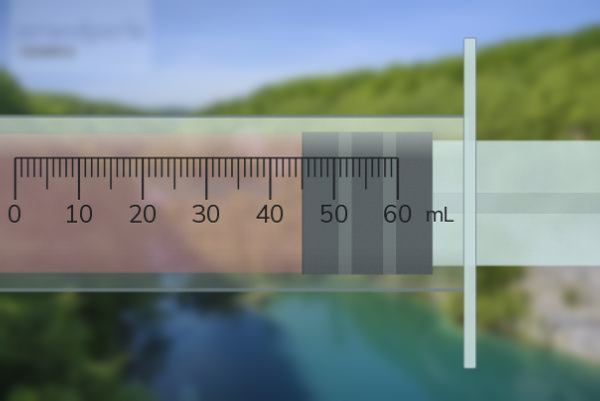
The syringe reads 45 mL
